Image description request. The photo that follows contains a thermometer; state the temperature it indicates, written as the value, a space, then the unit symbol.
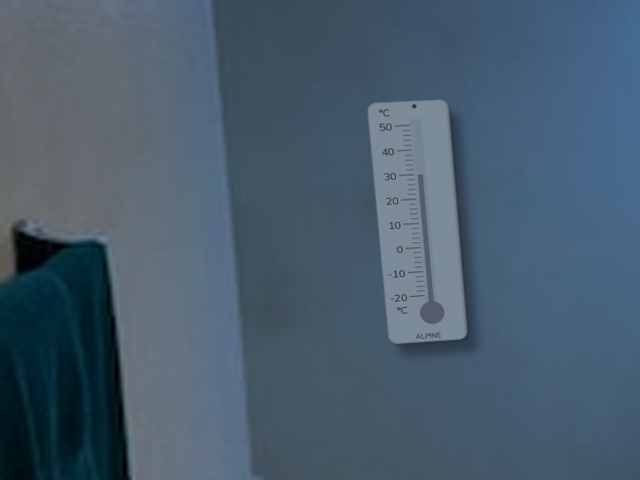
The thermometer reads 30 °C
